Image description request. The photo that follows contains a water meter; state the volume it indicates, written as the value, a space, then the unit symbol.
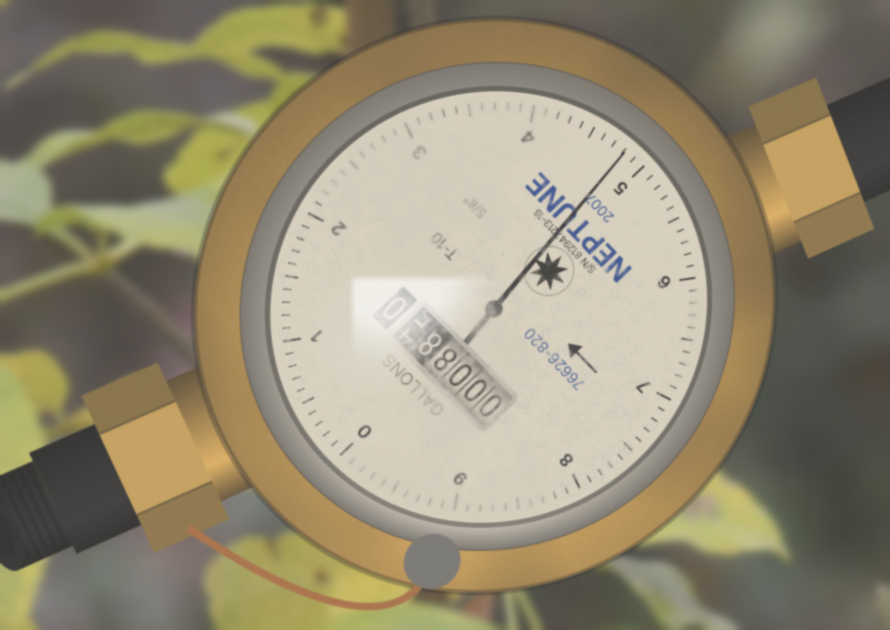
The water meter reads 8844.8 gal
